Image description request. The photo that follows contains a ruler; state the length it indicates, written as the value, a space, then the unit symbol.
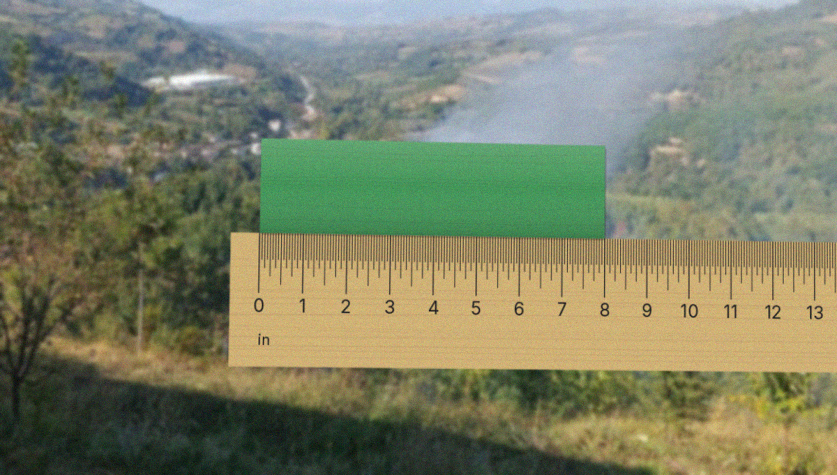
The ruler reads 8 in
